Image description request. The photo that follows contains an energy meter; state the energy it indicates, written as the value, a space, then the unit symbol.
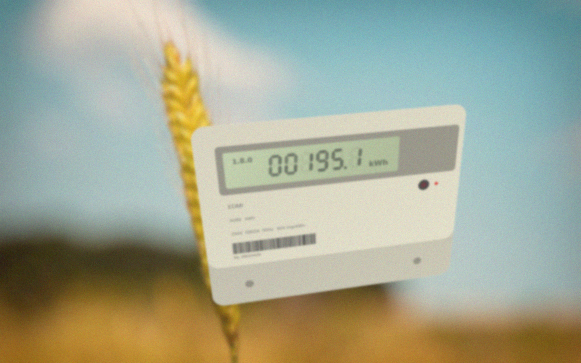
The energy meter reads 195.1 kWh
